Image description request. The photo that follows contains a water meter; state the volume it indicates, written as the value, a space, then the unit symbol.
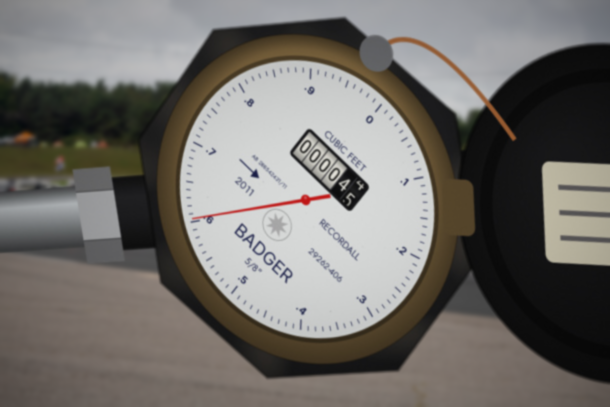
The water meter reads 44.60 ft³
